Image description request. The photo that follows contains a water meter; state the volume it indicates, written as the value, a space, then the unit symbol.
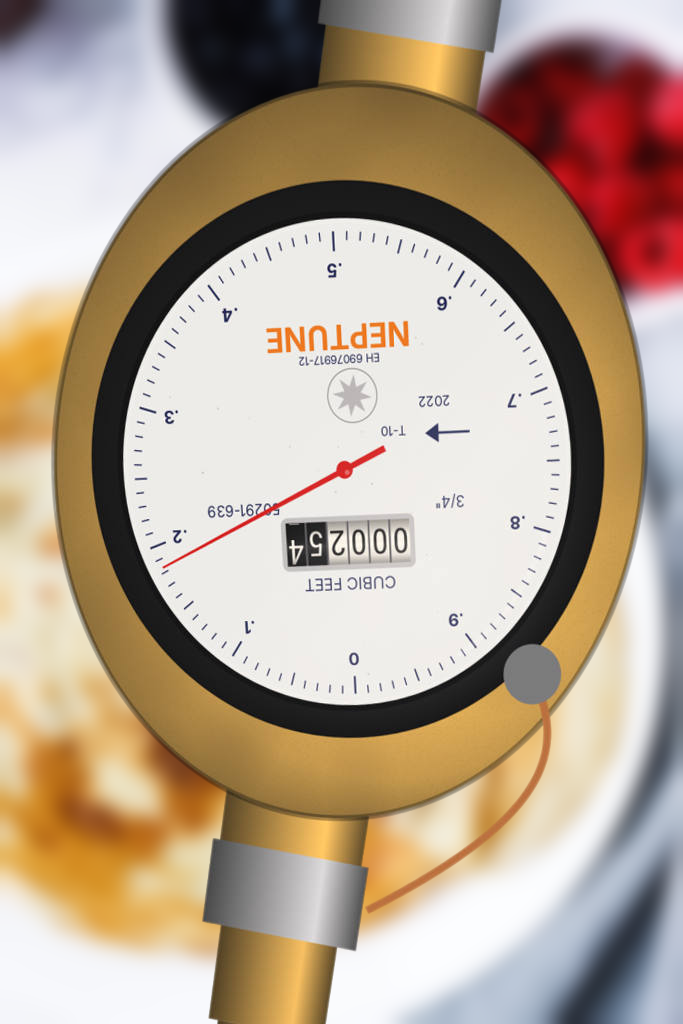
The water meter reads 254.18 ft³
